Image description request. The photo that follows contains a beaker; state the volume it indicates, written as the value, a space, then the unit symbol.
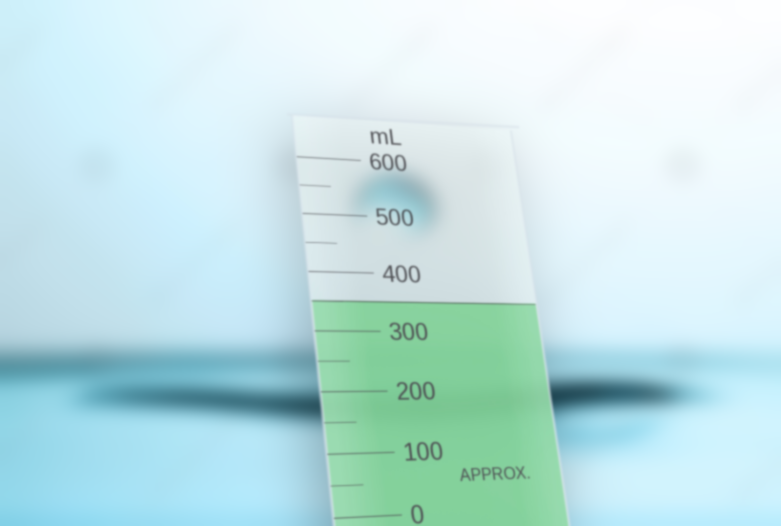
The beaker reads 350 mL
